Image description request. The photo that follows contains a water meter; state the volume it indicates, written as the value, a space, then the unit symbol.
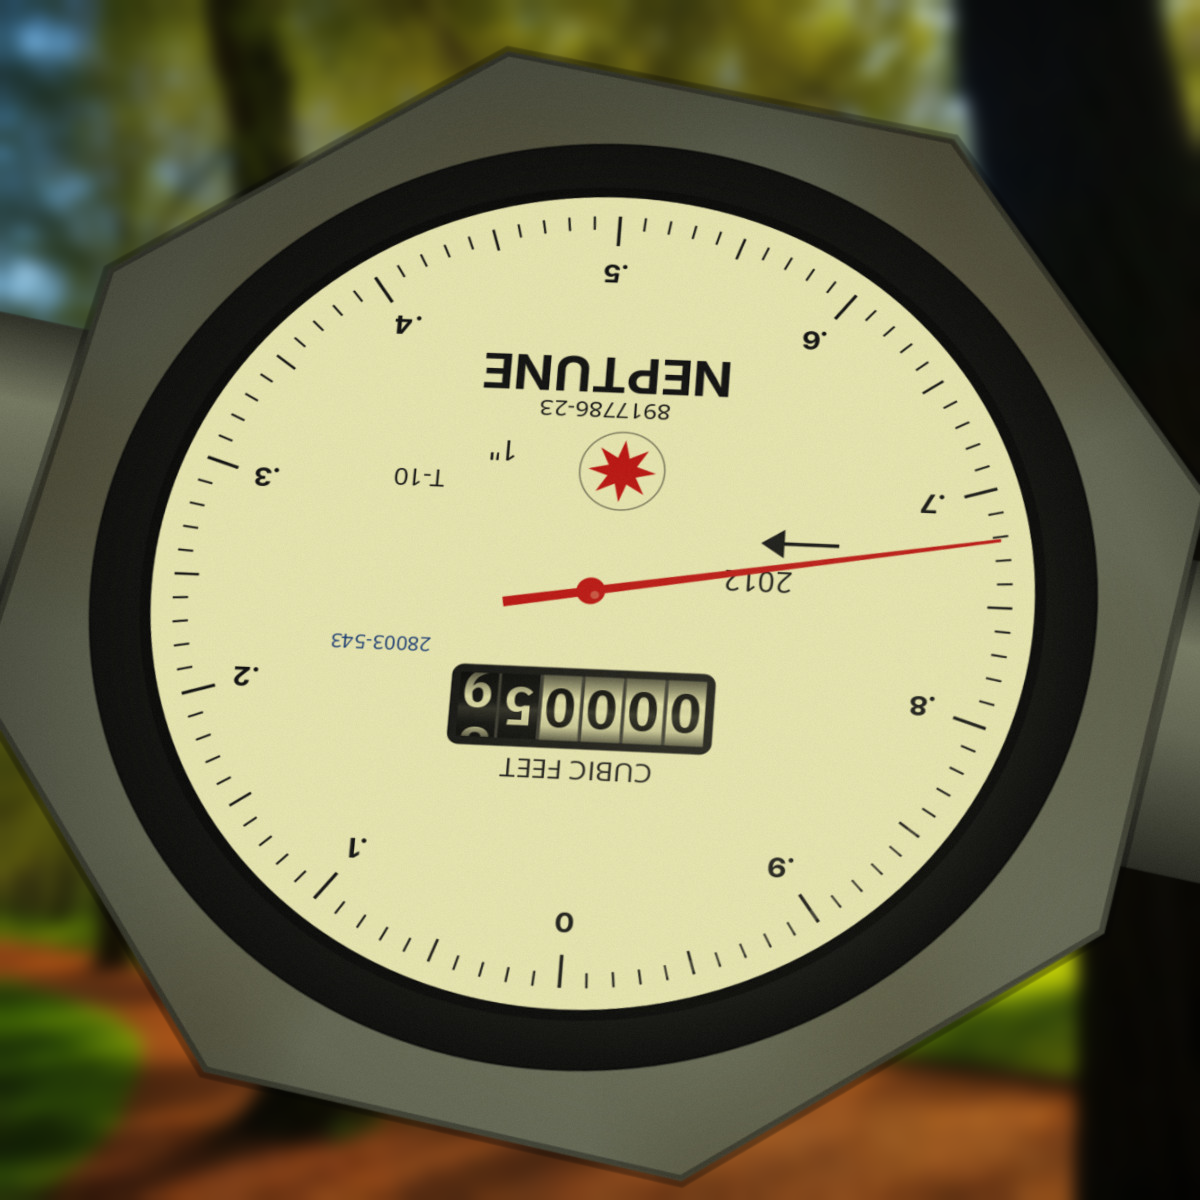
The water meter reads 58.72 ft³
